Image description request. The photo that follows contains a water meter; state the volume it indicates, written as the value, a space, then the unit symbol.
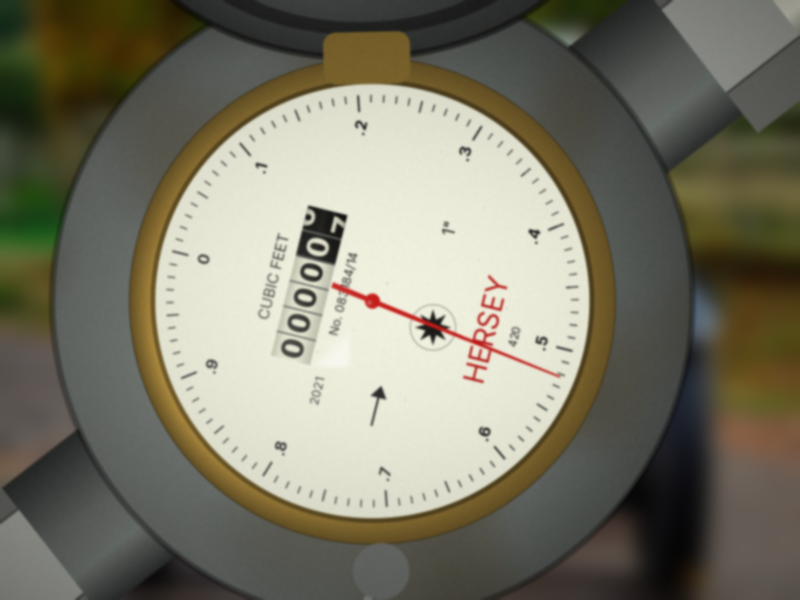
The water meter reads 6.52 ft³
